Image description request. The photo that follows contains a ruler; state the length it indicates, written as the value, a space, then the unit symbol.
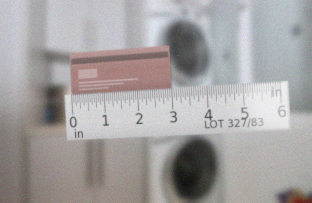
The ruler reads 3 in
